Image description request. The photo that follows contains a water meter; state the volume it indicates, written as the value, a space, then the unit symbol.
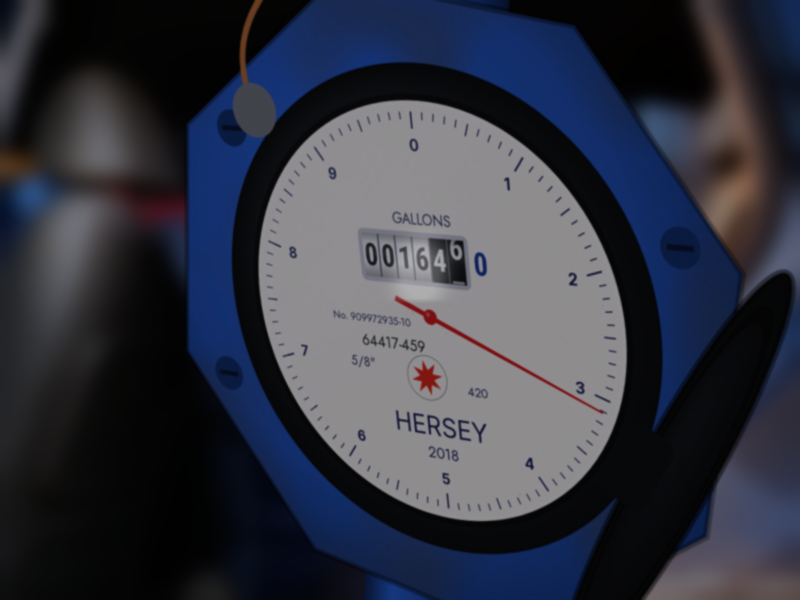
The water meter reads 16463.1 gal
